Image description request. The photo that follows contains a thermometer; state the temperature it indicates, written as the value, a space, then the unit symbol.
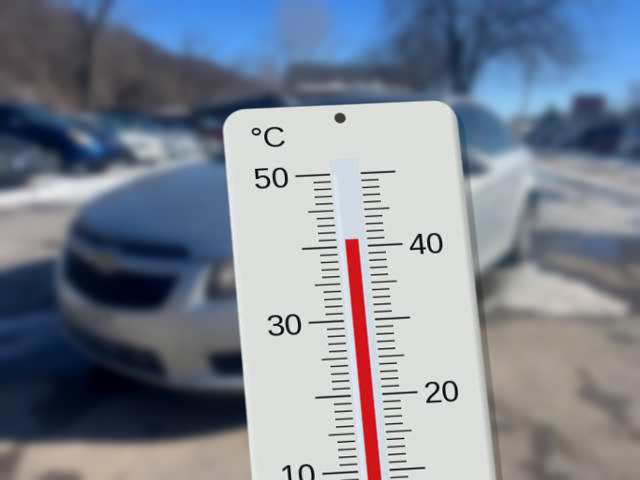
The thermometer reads 41 °C
